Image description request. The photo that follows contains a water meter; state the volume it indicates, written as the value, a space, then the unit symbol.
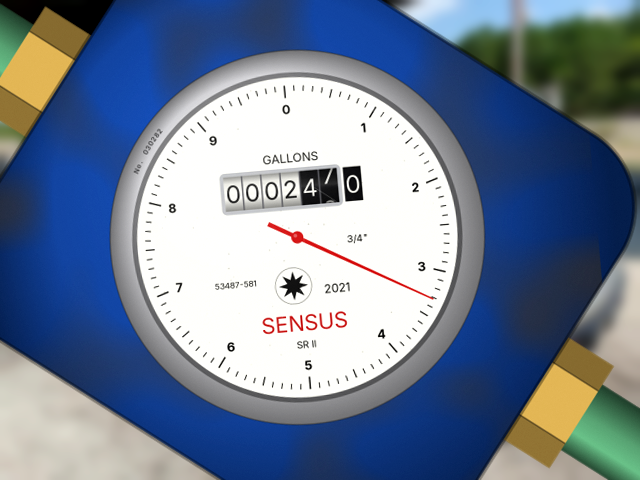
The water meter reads 2473.3 gal
